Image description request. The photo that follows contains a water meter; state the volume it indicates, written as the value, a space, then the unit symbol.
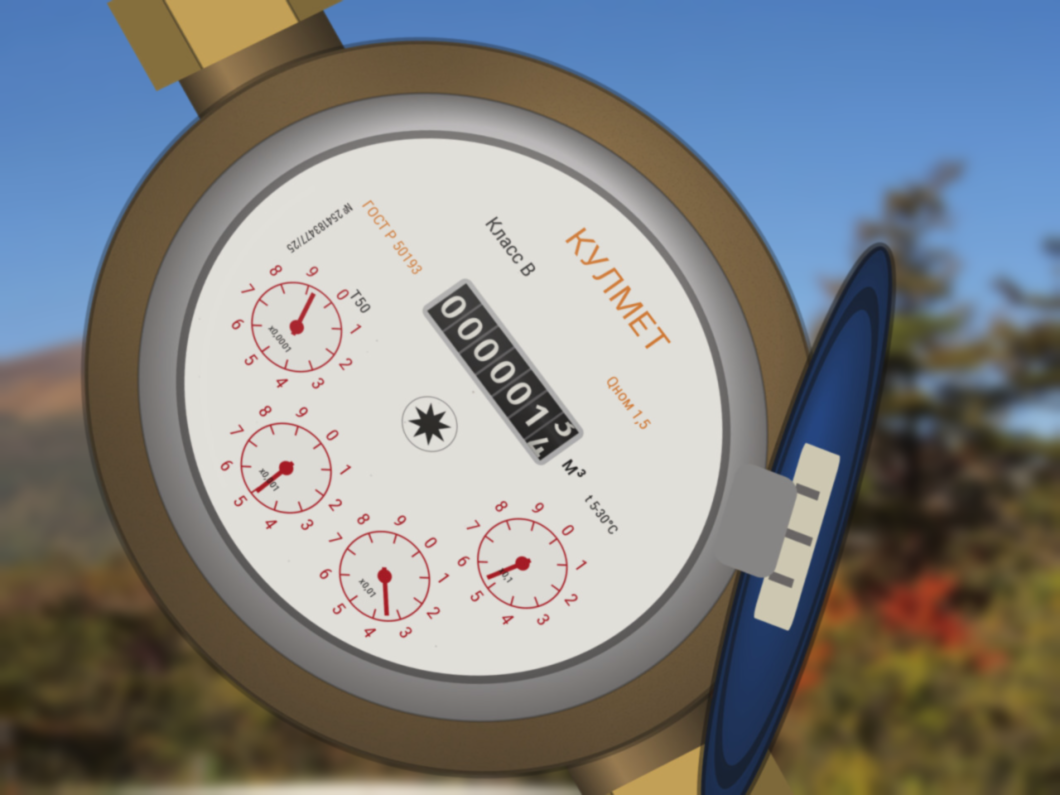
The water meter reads 13.5349 m³
